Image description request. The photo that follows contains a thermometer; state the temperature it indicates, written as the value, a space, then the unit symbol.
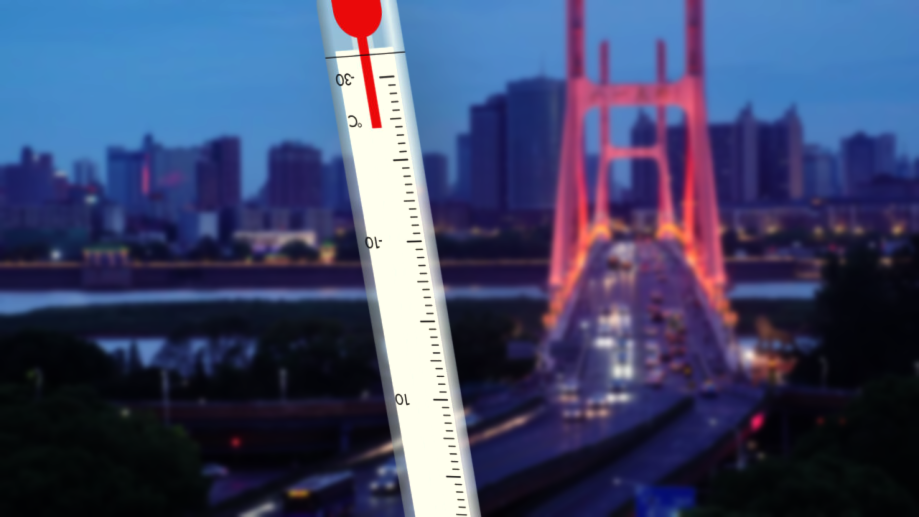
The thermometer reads -24 °C
